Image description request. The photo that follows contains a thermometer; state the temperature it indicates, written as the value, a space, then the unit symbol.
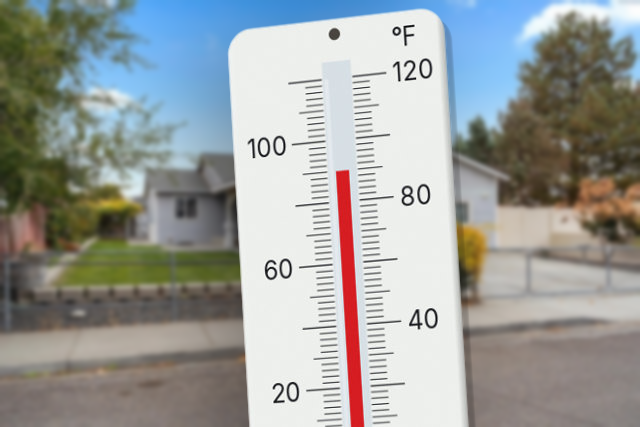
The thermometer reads 90 °F
